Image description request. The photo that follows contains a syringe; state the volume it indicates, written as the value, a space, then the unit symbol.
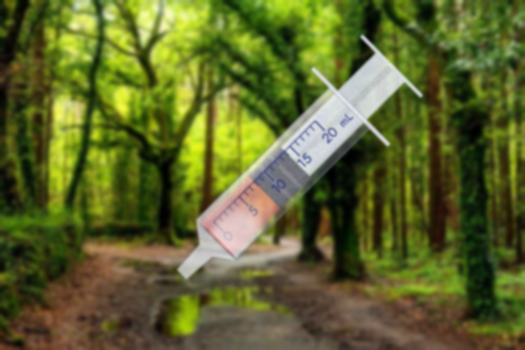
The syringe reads 8 mL
